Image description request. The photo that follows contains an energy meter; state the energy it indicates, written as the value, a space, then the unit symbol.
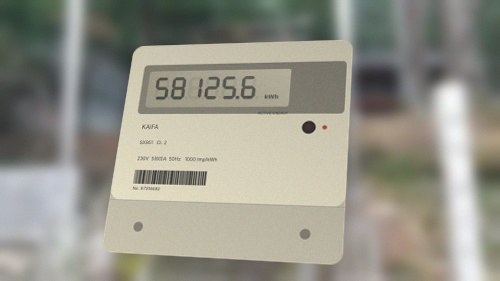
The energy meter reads 58125.6 kWh
